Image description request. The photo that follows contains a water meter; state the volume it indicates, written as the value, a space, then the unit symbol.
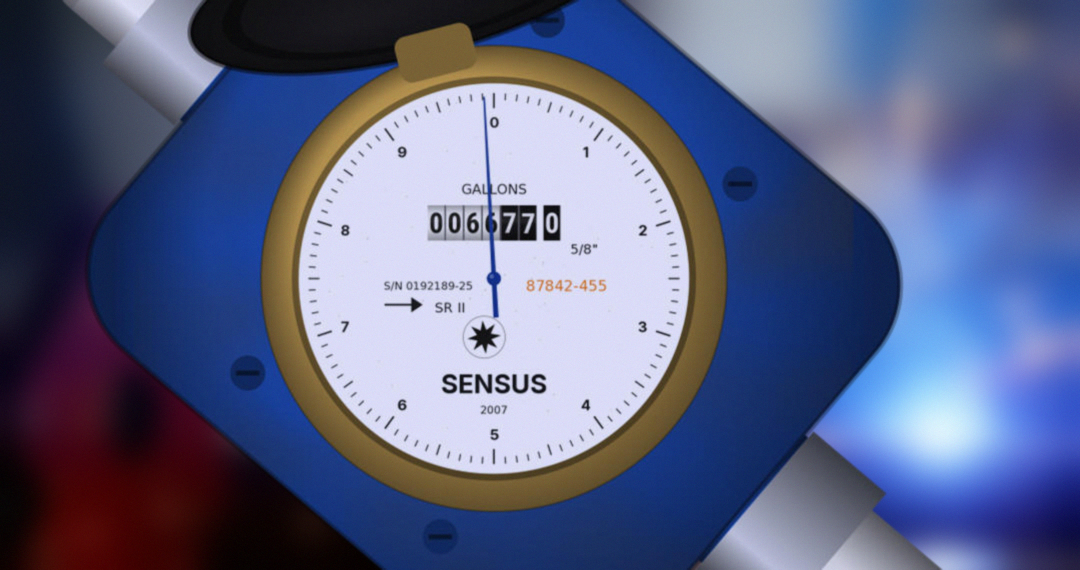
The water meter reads 66769.9 gal
